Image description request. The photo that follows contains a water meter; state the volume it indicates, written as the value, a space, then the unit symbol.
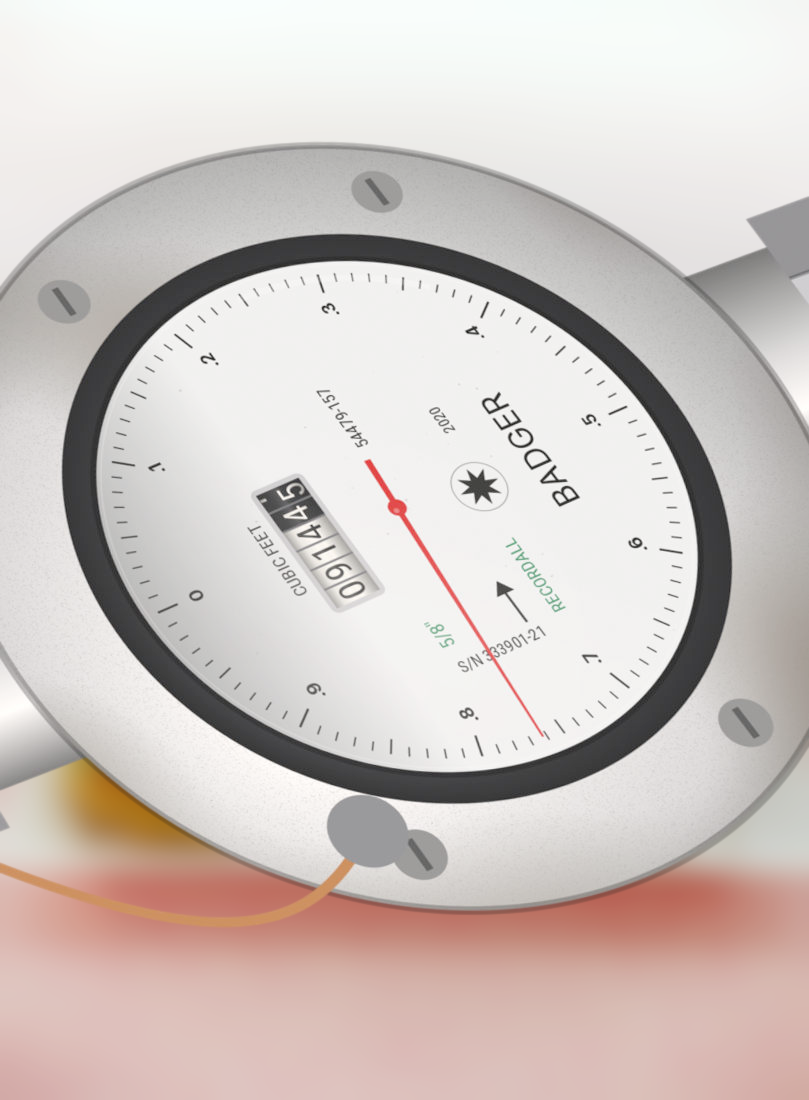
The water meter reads 91444.76 ft³
